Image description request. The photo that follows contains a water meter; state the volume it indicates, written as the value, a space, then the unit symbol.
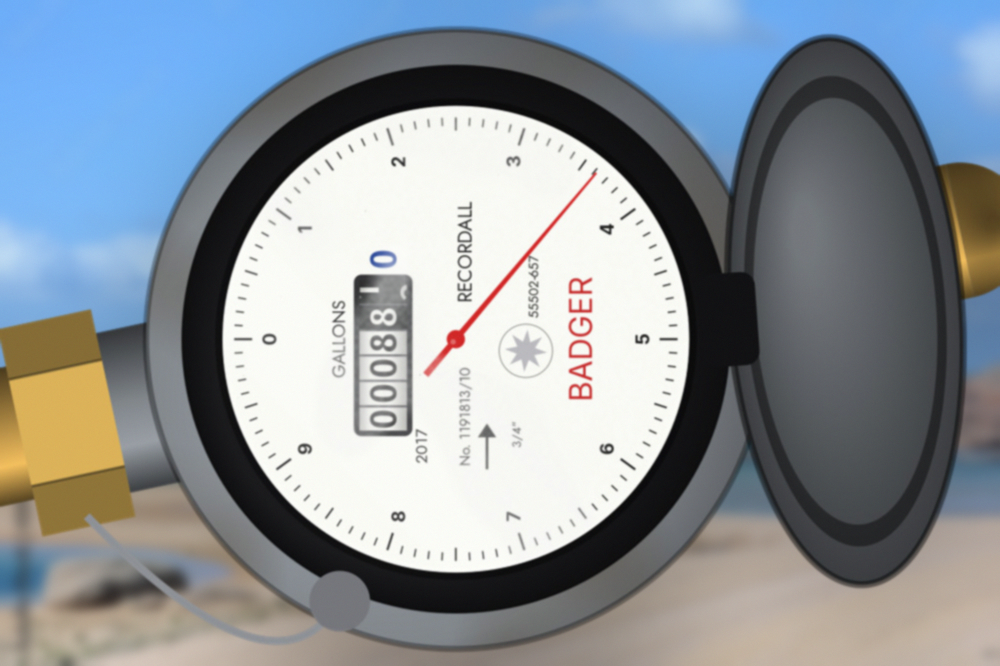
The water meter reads 8813.6 gal
